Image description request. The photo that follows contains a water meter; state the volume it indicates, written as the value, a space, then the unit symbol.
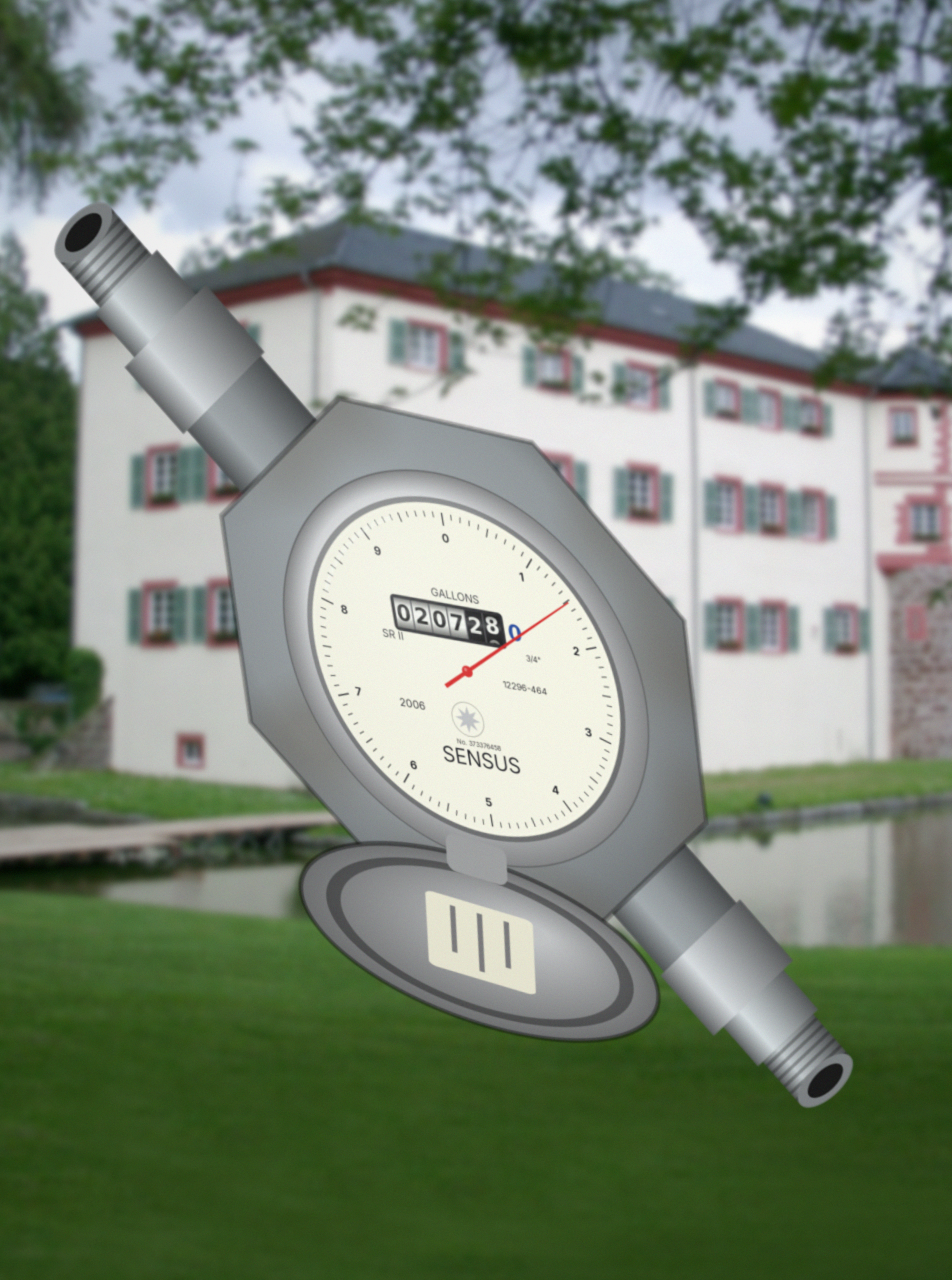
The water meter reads 207281.5 gal
